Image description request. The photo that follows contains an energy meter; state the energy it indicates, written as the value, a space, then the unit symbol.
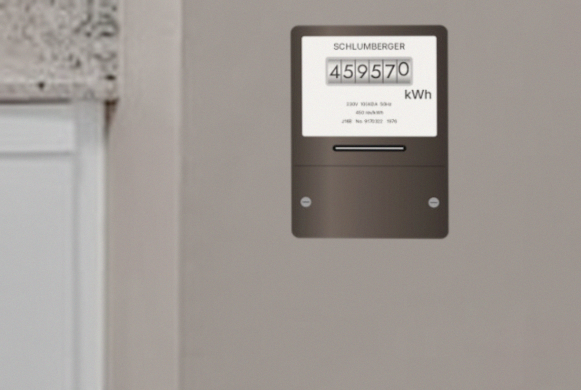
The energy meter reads 459570 kWh
